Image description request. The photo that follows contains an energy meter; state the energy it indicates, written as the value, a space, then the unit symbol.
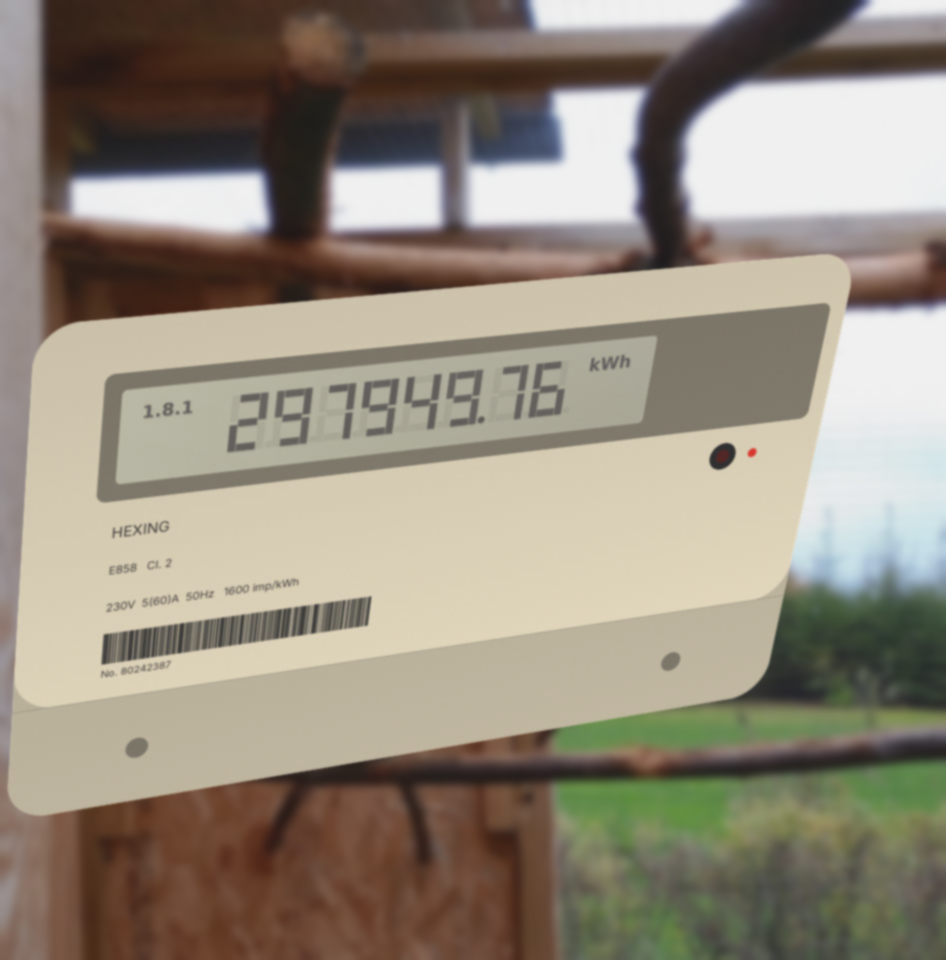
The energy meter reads 297949.76 kWh
